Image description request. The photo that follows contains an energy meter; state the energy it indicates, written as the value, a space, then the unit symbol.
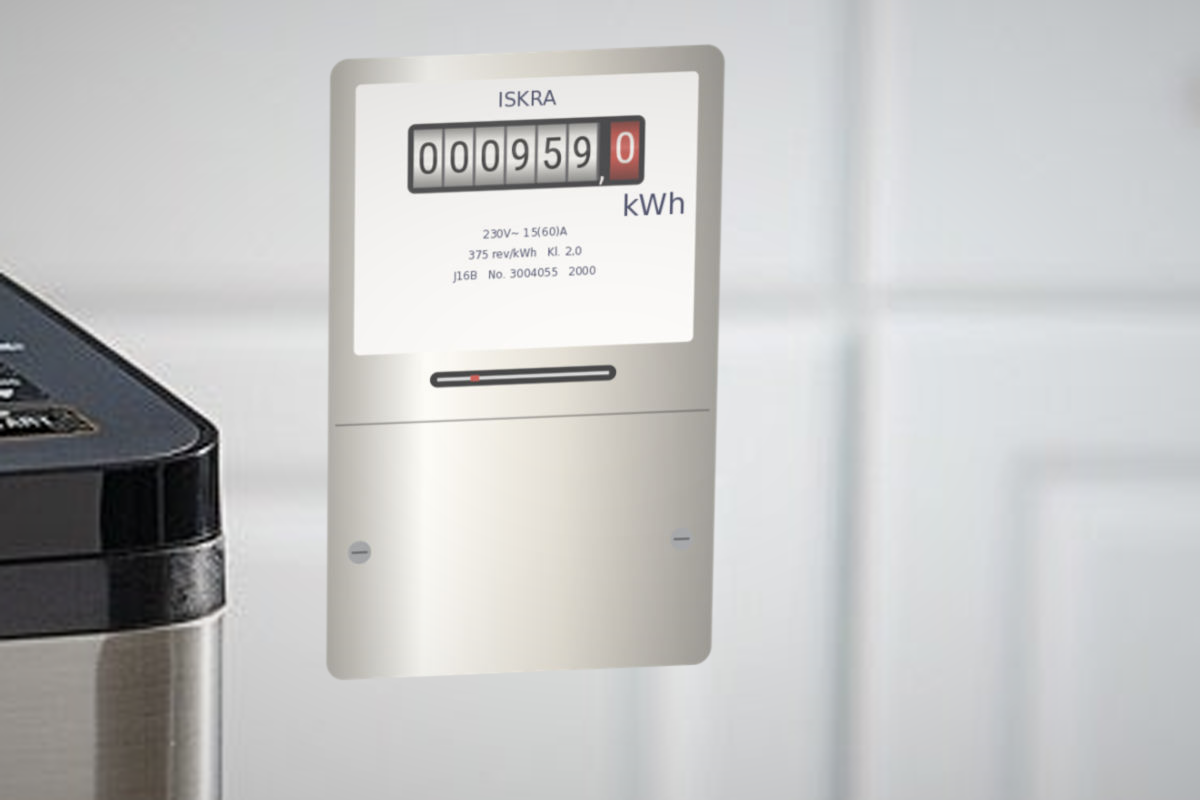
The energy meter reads 959.0 kWh
